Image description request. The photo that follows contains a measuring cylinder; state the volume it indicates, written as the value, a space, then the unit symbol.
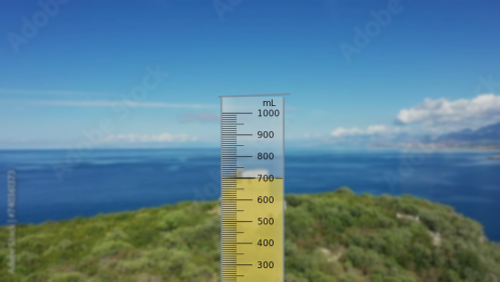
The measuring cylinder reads 700 mL
